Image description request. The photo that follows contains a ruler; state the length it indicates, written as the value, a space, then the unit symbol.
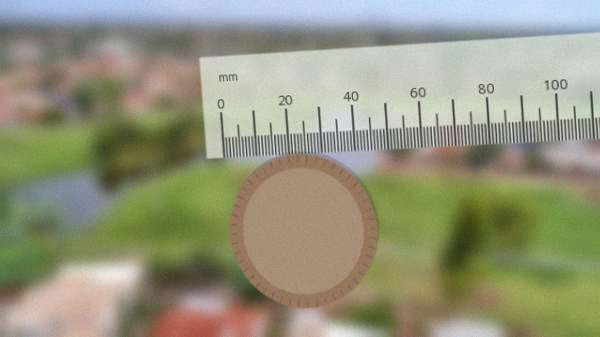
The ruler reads 45 mm
